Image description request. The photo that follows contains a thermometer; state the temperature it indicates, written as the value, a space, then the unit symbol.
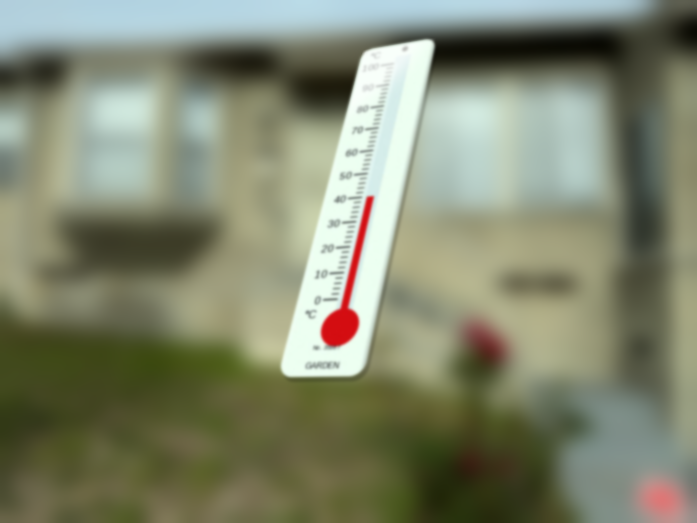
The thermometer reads 40 °C
